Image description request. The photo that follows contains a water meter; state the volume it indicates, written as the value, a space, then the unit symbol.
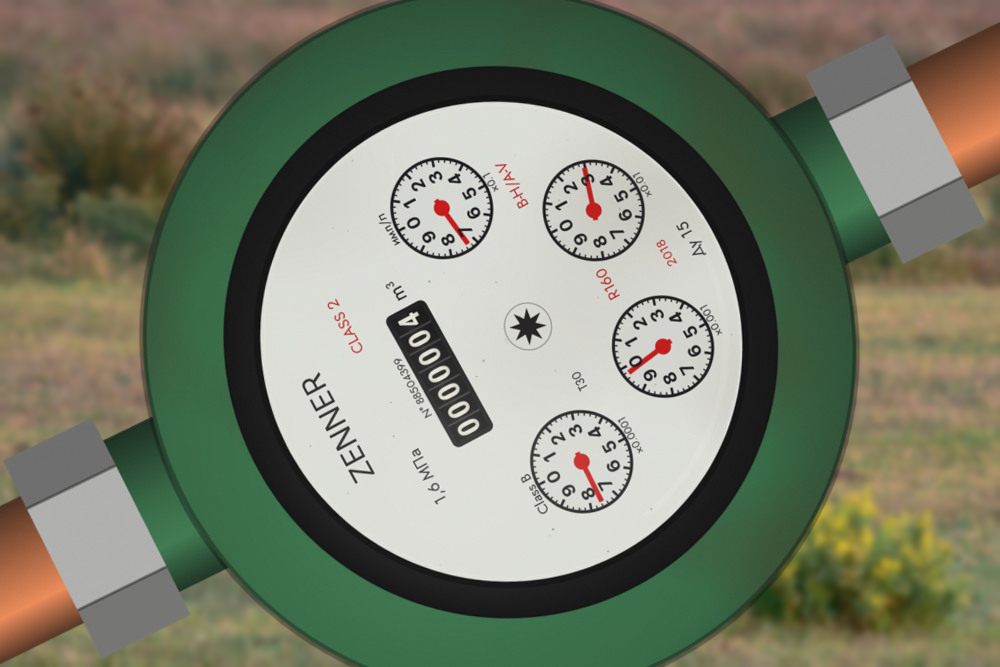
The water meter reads 4.7297 m³
